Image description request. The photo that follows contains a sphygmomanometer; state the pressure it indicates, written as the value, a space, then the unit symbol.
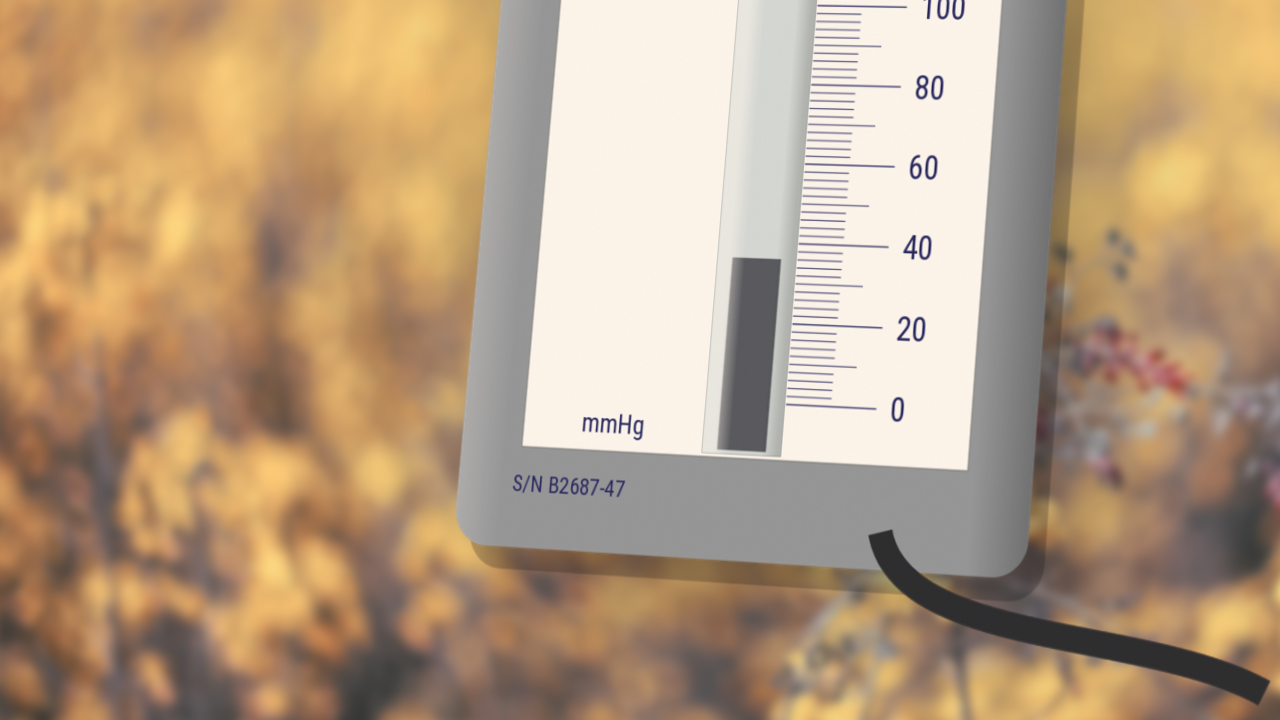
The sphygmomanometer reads 36 mmHg
